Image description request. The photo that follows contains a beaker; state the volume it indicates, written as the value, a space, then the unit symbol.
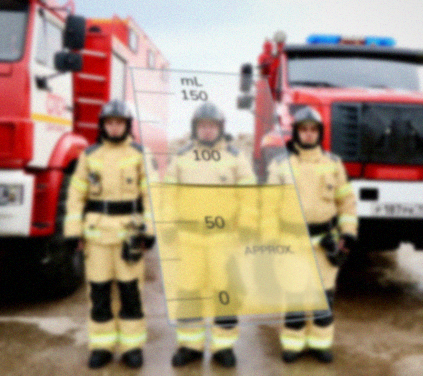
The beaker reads 75 mL
